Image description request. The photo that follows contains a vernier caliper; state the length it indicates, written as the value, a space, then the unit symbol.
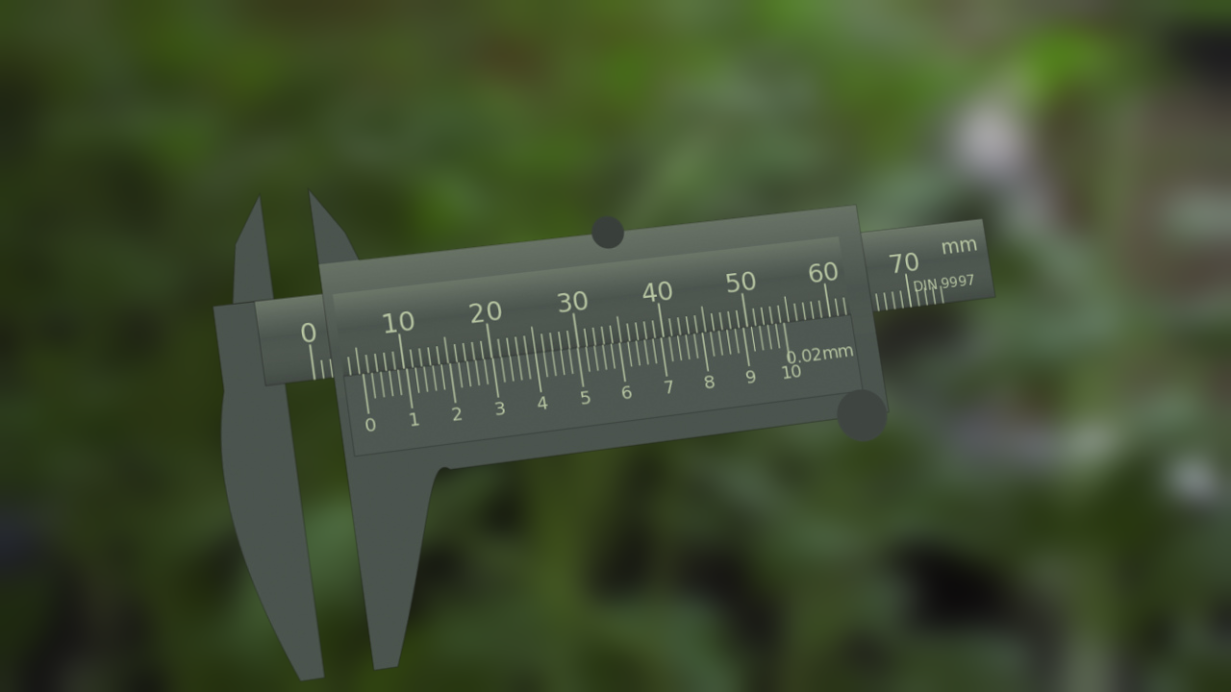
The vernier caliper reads 5.4 mm
